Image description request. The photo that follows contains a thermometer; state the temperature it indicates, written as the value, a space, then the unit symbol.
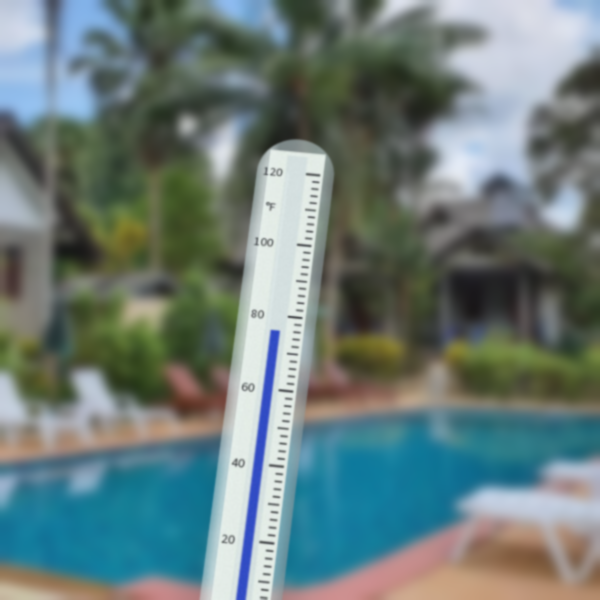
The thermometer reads 76 °F
